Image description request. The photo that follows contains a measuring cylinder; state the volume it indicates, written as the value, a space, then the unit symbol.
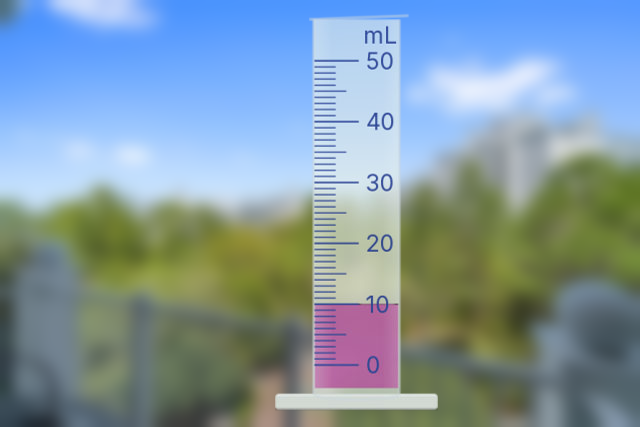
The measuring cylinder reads 10 mL
